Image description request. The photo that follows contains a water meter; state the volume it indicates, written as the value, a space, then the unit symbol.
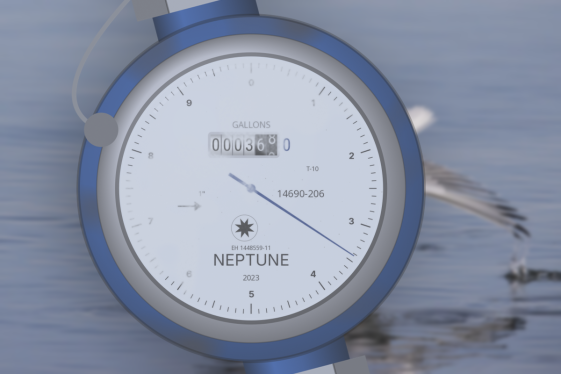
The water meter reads 3683.4 gal
